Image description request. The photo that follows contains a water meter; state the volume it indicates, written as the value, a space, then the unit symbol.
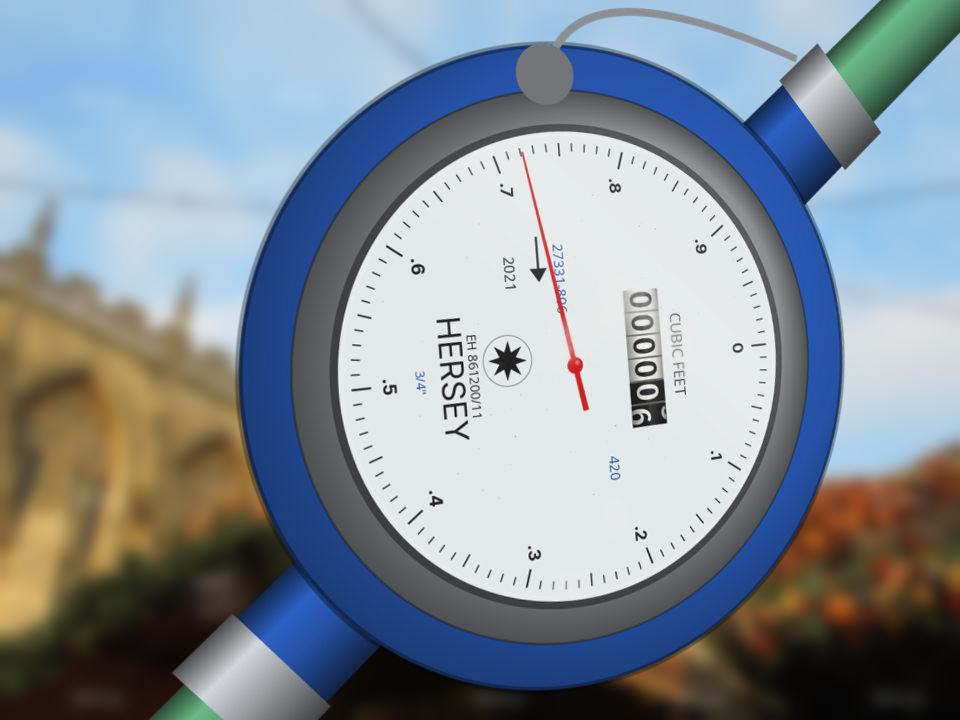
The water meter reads 5.72 ft³
